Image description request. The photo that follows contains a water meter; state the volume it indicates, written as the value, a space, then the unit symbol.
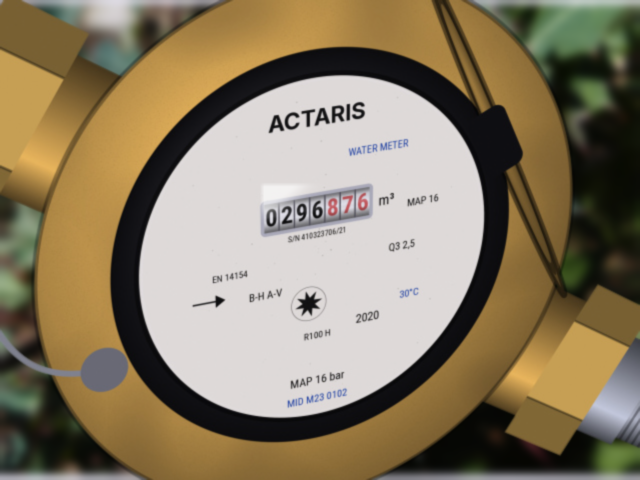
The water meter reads 296.876 m³
